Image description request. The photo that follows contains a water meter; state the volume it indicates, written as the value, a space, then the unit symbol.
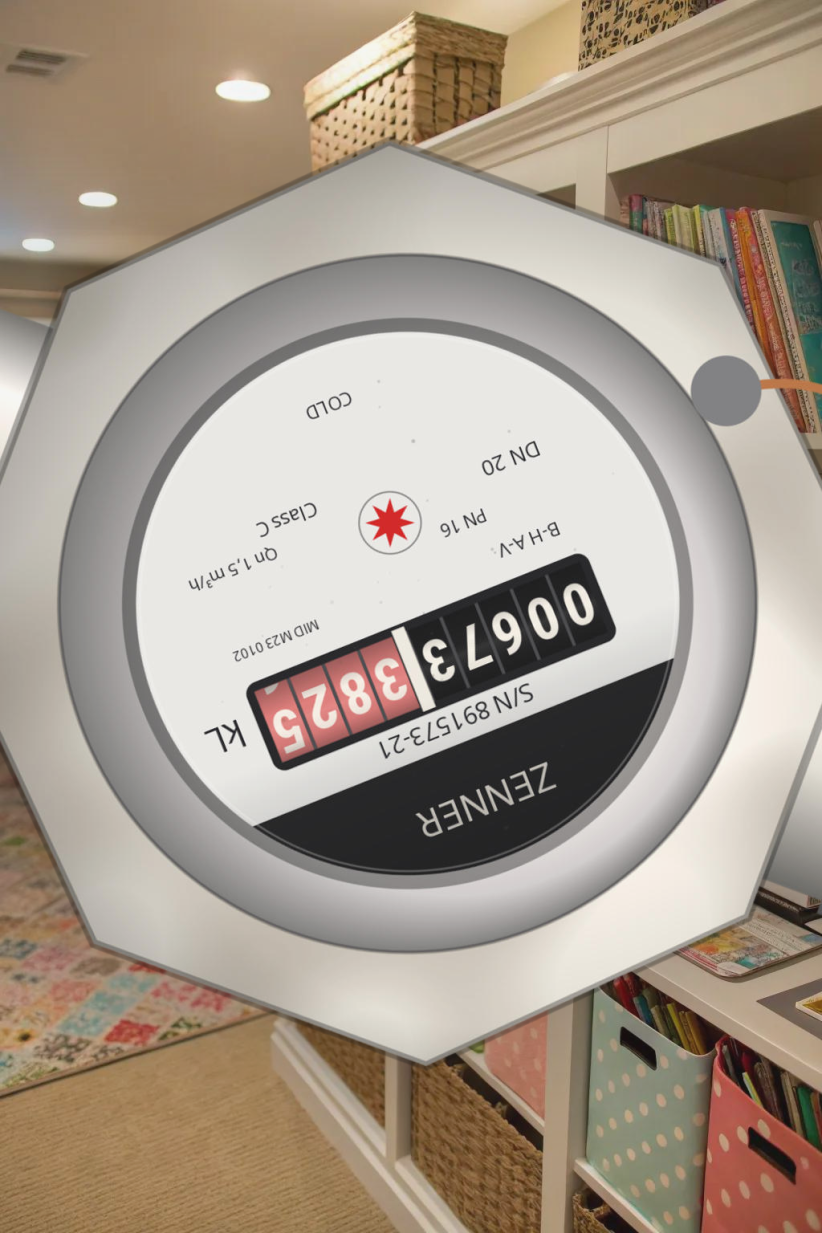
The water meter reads 673.3825 kL
